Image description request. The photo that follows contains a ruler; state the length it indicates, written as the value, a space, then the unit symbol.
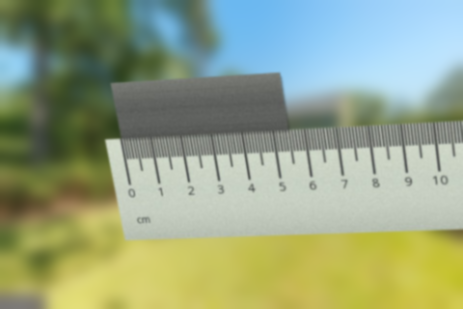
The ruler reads 5.5 cm
